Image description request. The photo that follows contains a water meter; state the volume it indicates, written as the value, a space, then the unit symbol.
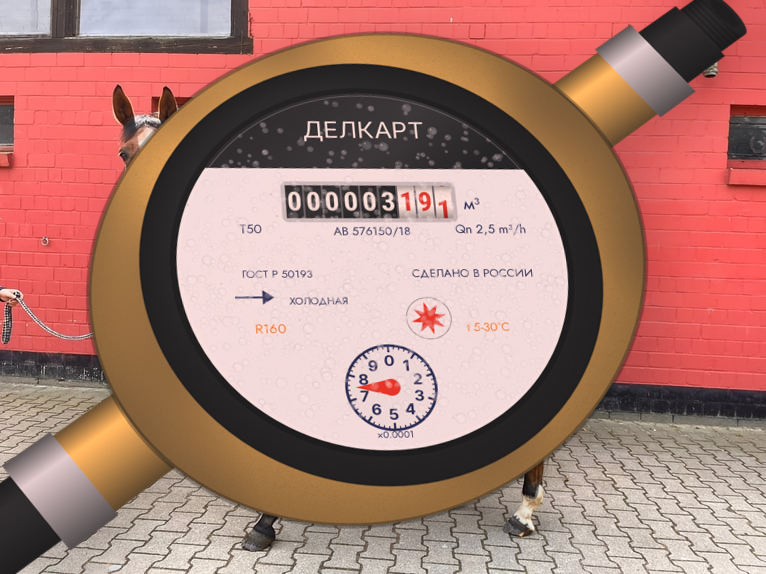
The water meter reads 3.1907 m³
